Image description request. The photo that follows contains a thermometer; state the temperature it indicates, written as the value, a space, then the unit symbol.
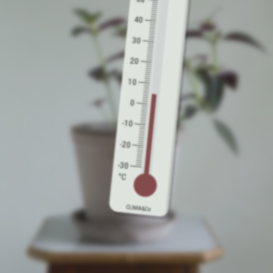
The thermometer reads 5 °C
